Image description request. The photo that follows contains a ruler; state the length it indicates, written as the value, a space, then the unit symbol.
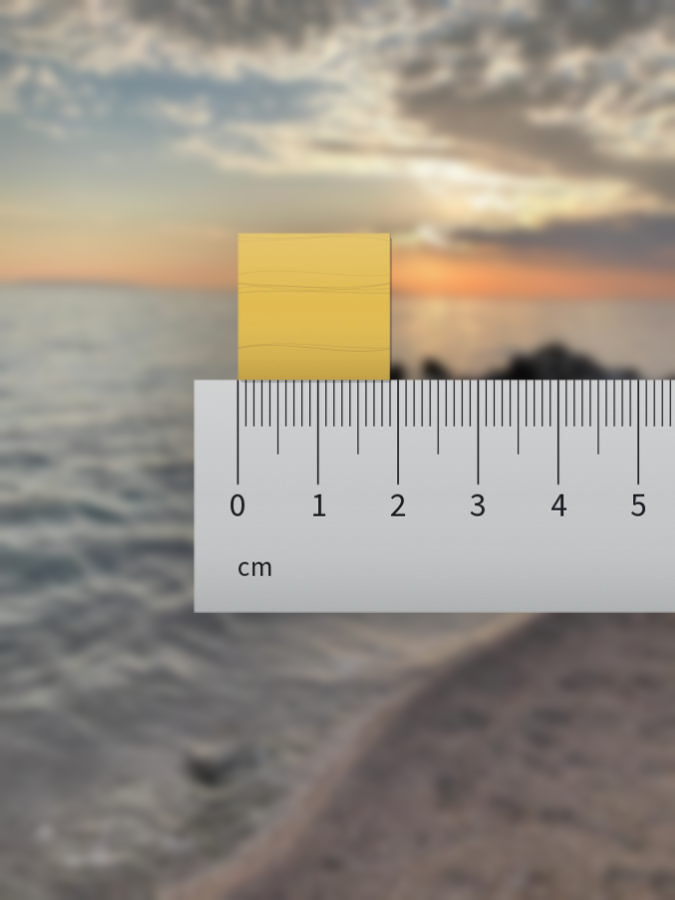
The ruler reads 1.9 cm
